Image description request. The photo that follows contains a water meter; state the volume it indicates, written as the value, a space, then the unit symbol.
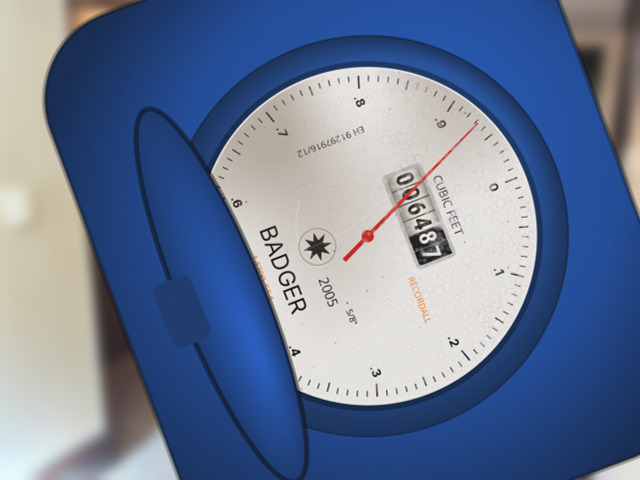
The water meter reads 6486.93 ft³
